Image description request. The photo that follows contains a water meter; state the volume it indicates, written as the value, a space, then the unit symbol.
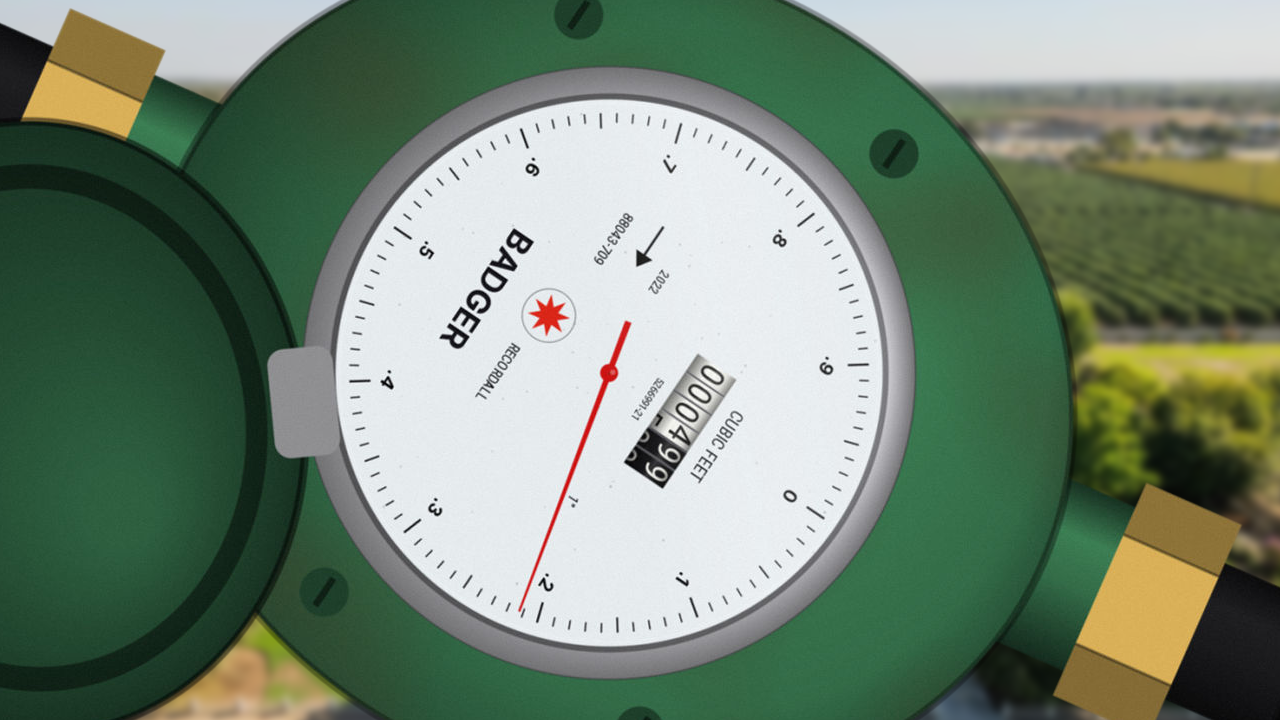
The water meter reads 499.21 ft³
